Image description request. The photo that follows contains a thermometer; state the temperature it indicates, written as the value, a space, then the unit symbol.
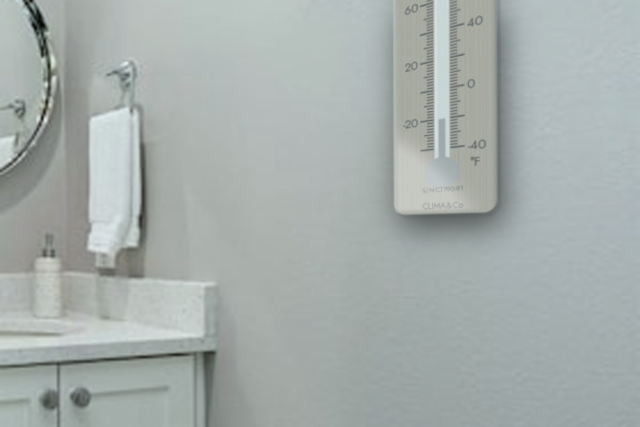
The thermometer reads -20 °F
